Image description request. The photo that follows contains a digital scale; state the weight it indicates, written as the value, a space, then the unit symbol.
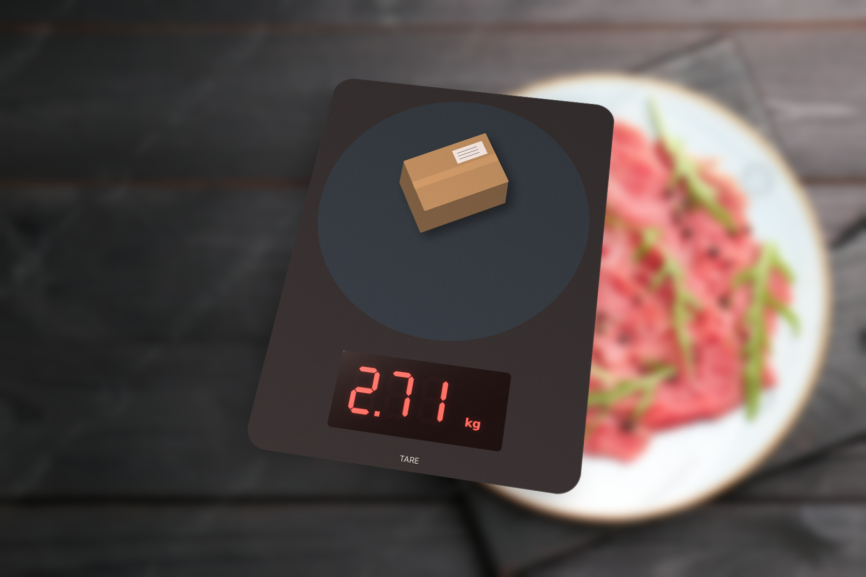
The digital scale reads 2.71 kg
